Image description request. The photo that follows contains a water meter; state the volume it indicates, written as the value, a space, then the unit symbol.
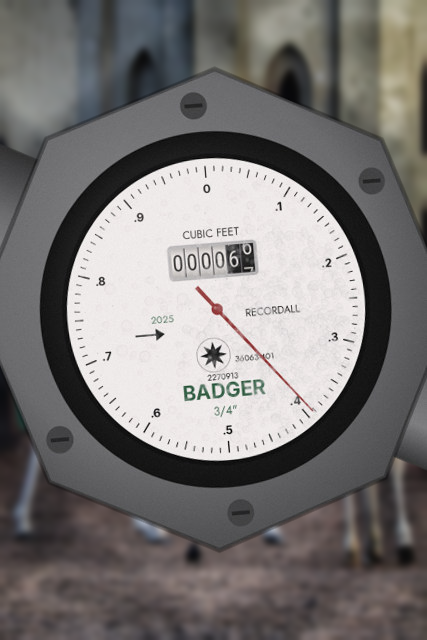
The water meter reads 66.39 ft³
